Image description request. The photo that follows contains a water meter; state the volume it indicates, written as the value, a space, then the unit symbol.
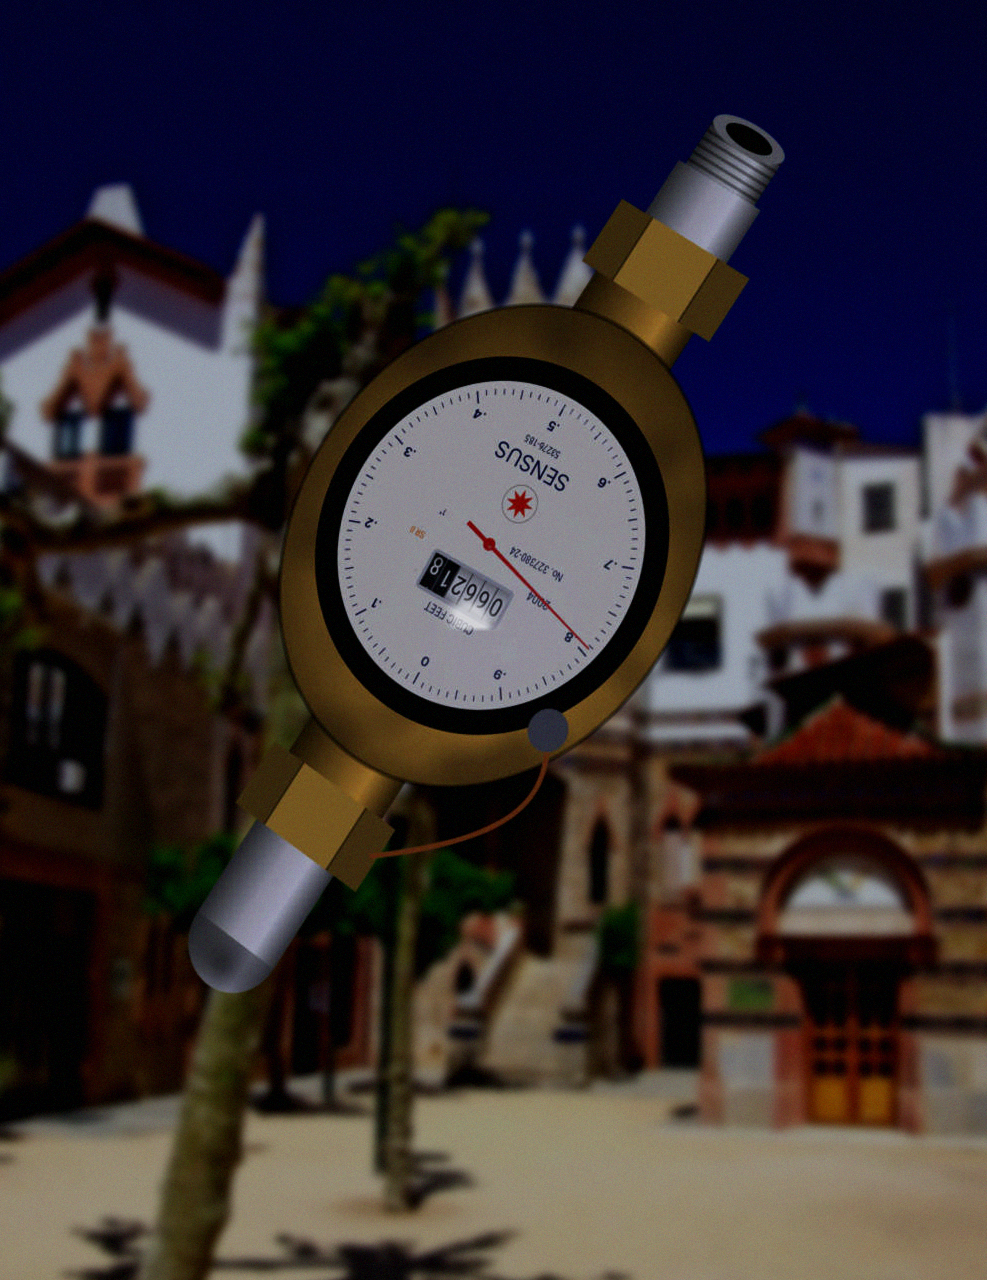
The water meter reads 66217.79 ft³
